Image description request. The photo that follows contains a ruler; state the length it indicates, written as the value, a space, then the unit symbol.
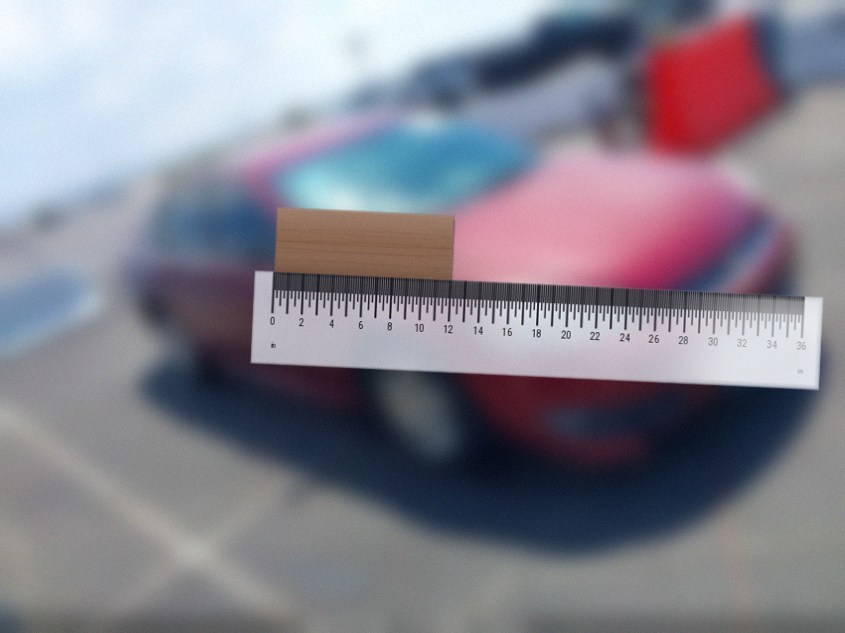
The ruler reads 12 in
